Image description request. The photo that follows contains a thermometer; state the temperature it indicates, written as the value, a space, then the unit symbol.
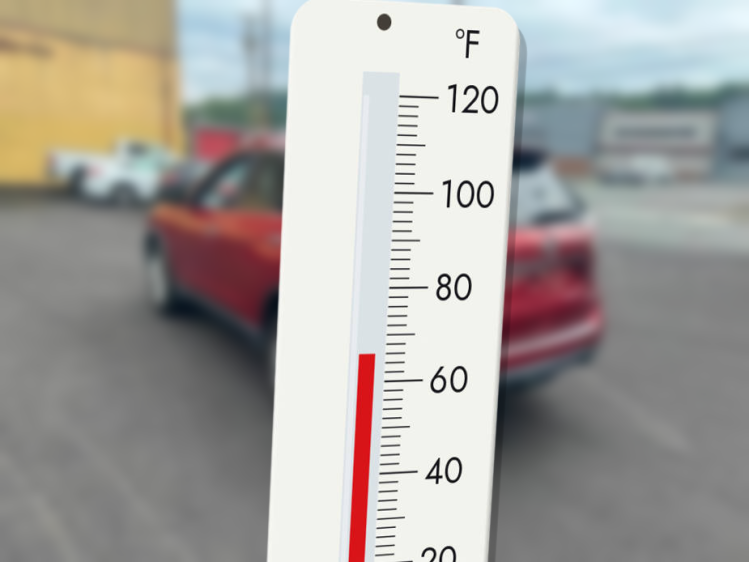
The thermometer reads 66 °F
